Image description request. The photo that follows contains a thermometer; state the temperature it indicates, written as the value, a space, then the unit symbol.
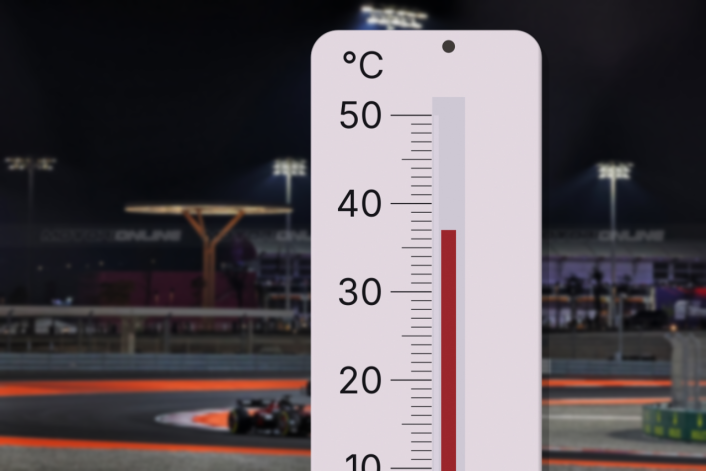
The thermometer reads 37 °C
